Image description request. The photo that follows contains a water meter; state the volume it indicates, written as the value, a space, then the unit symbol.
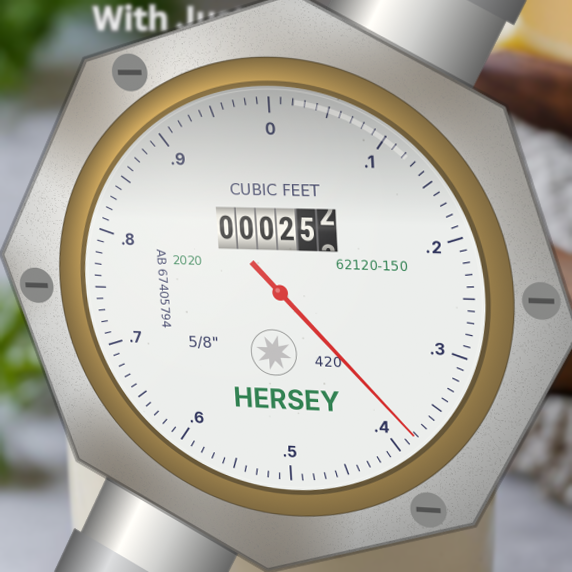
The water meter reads 252.38 ft³
